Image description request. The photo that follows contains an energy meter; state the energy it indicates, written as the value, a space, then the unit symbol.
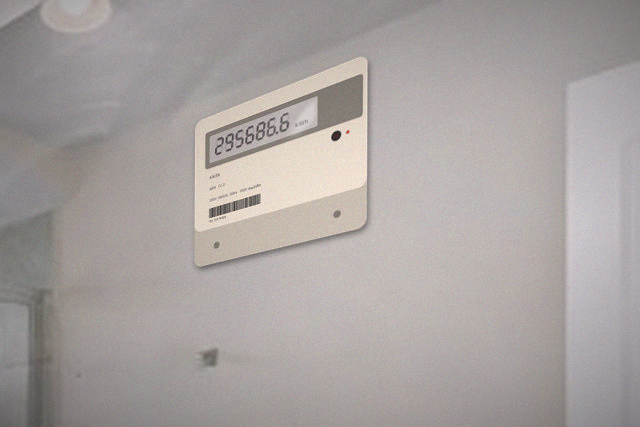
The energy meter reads 295686.6 kWh
